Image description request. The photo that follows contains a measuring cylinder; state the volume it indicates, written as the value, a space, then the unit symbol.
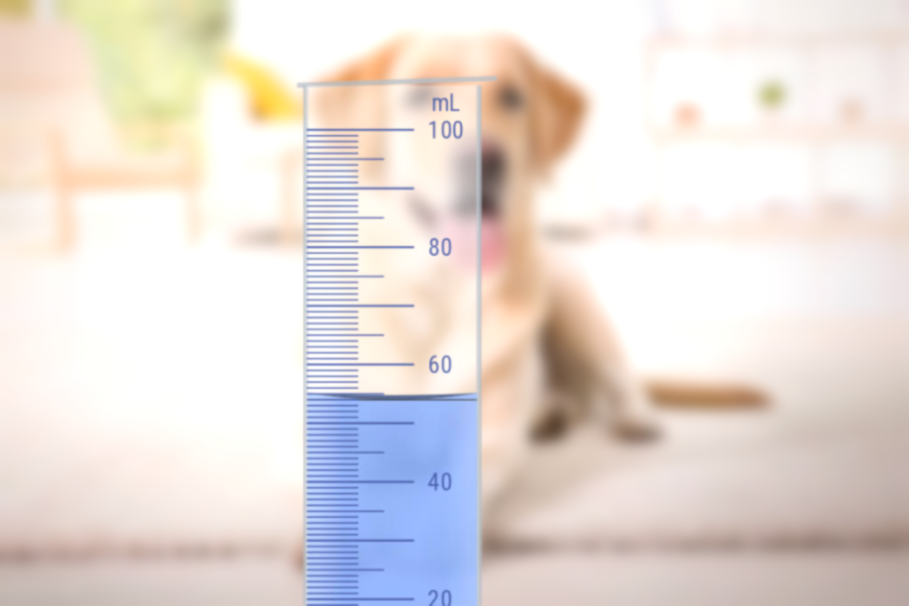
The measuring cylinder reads 54 mL
